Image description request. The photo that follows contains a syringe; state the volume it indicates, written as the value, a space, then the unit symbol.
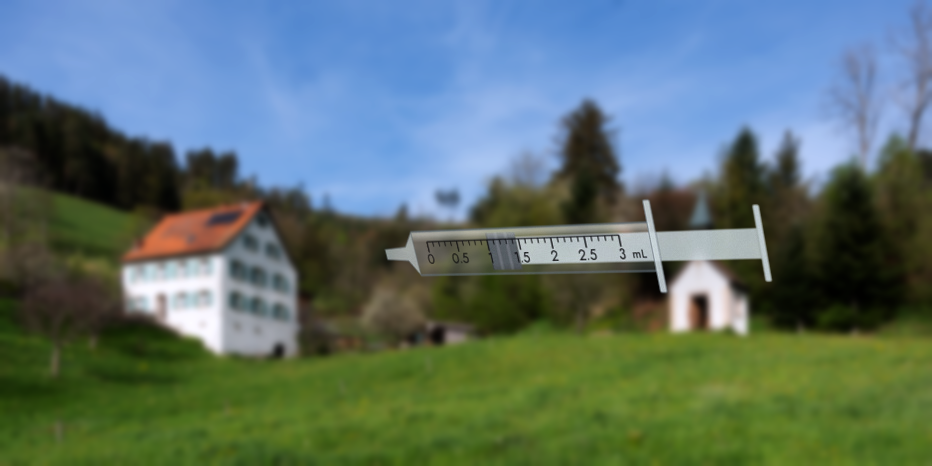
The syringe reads 1 mL
